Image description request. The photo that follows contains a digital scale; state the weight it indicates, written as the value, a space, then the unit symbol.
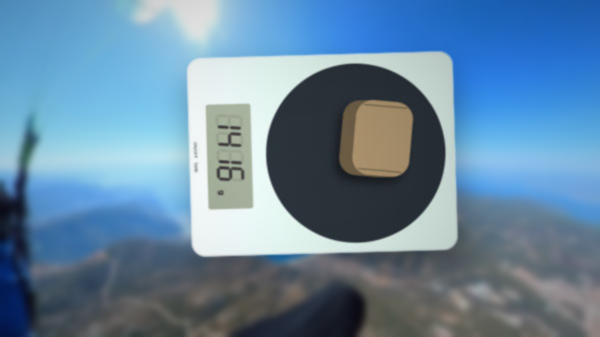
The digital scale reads 1416 g
